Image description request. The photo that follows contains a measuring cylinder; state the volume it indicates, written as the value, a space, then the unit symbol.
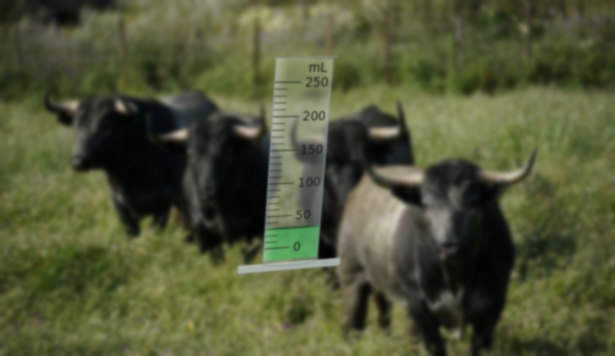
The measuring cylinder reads 30 mL
